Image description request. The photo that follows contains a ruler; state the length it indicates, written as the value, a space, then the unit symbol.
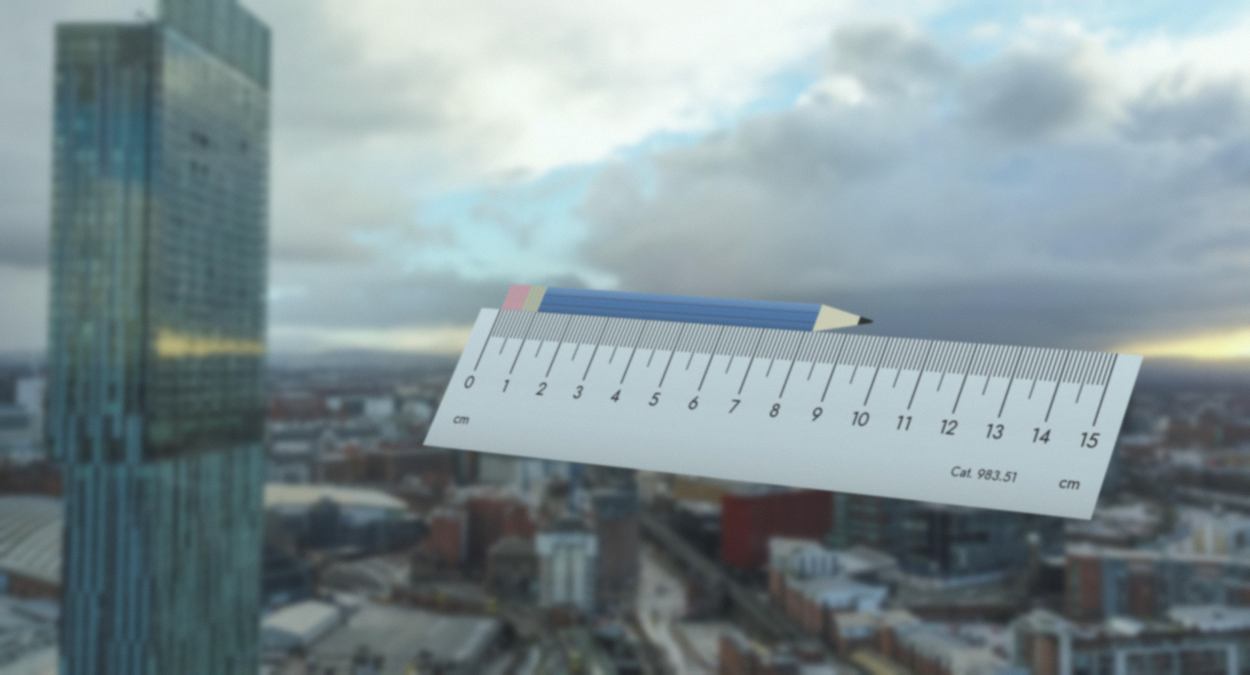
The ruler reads 9.5 cm
